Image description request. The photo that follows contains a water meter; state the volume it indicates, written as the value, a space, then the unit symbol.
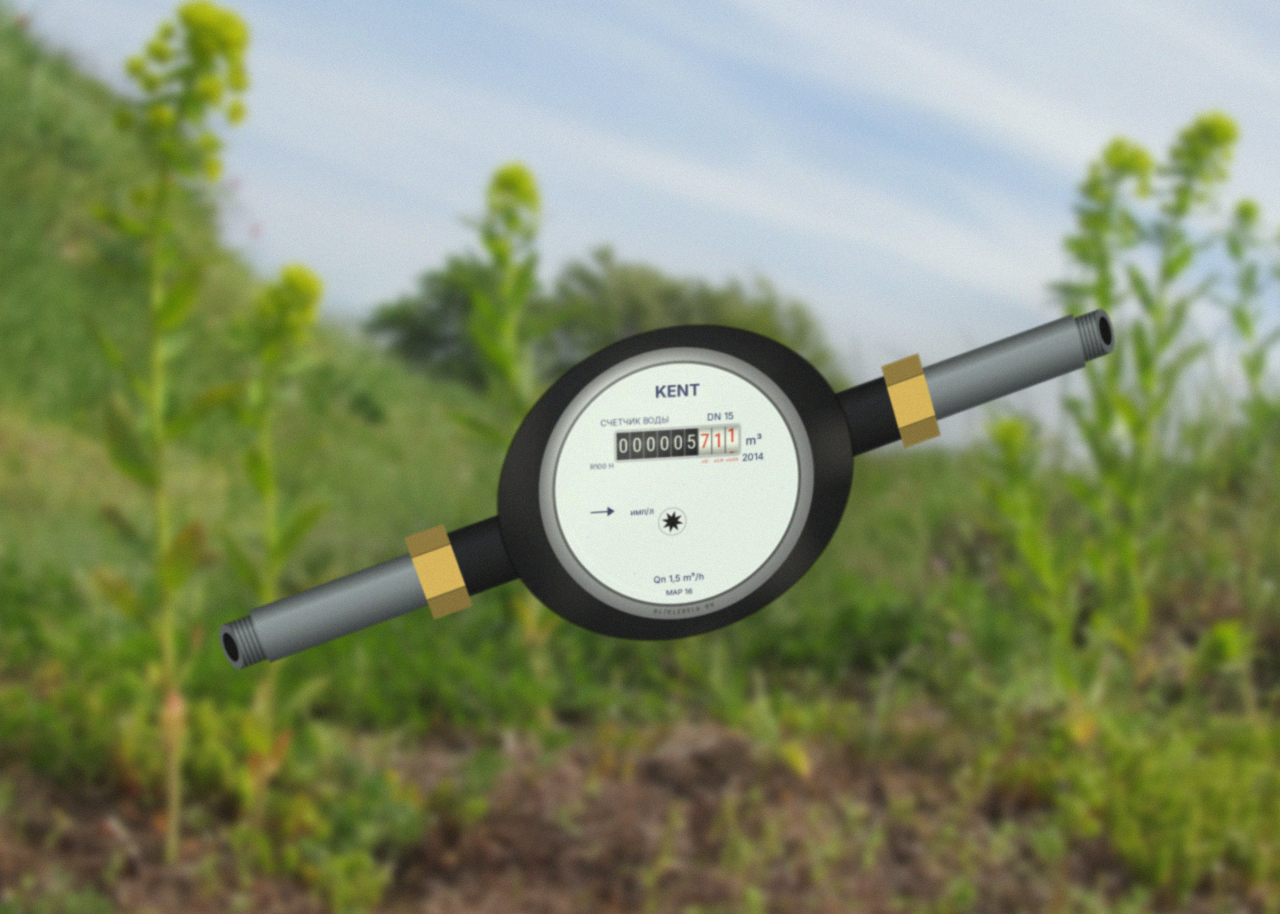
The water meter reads 5.711 m³
